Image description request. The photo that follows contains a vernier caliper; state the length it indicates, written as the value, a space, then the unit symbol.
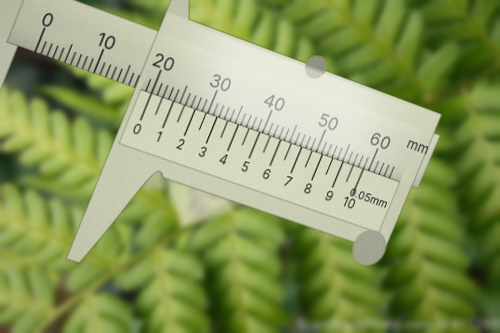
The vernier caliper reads 20.0 mm
